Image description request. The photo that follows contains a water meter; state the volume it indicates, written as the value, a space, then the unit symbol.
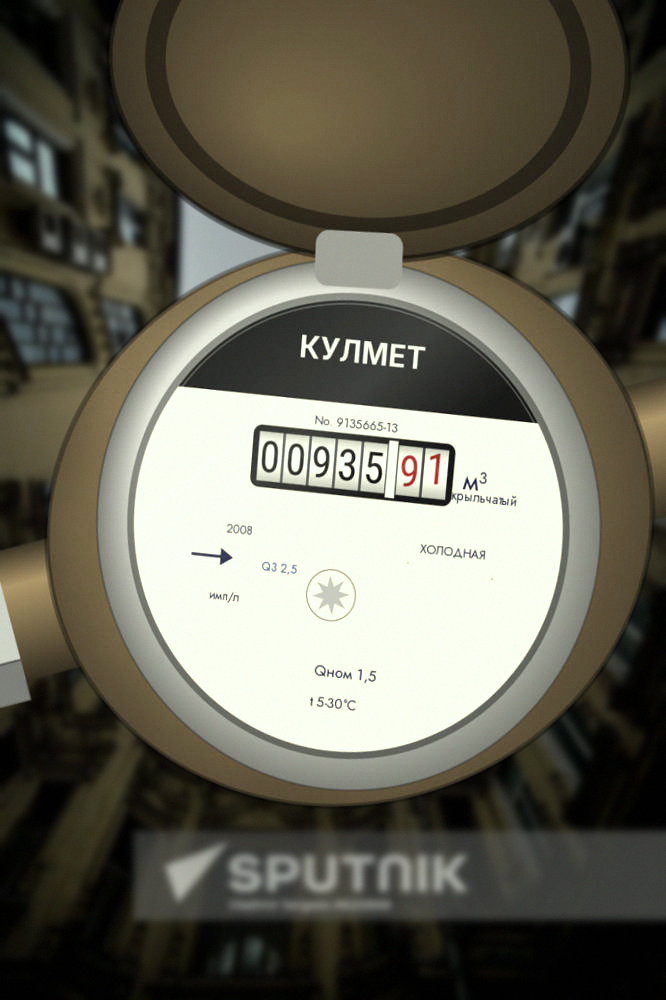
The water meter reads 935.91 m³
